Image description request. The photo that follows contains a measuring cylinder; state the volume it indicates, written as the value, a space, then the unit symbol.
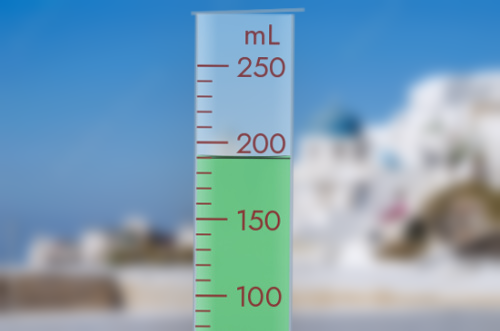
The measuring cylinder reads 190 mL
